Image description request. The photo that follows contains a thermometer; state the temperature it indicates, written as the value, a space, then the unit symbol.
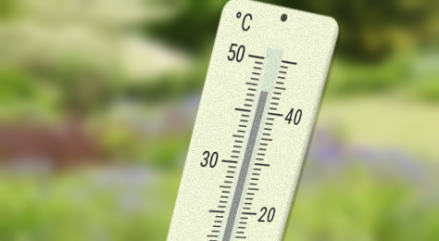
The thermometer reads 44 °C
